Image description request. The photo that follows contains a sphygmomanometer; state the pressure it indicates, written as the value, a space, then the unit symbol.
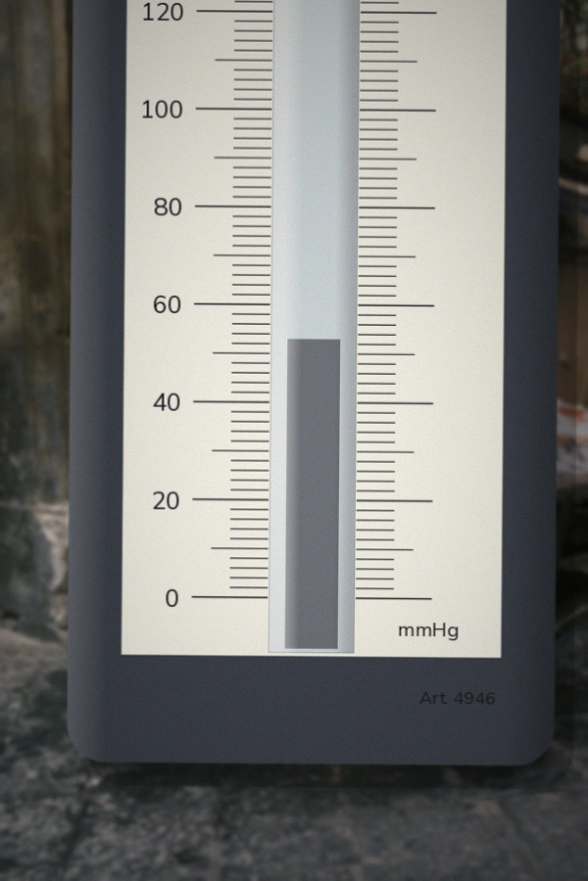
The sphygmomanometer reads 53 mmHg
